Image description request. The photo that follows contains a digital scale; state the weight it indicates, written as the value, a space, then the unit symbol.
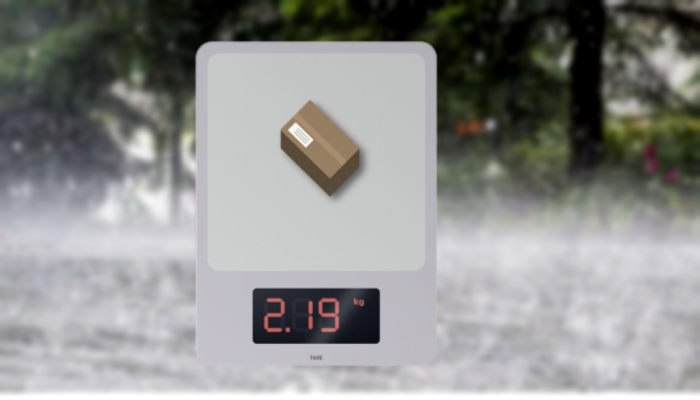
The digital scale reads 2.19 kg
